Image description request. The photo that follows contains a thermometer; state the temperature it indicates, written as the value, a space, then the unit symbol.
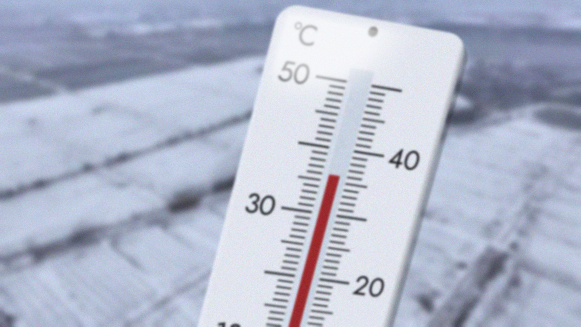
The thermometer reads 36 °C
